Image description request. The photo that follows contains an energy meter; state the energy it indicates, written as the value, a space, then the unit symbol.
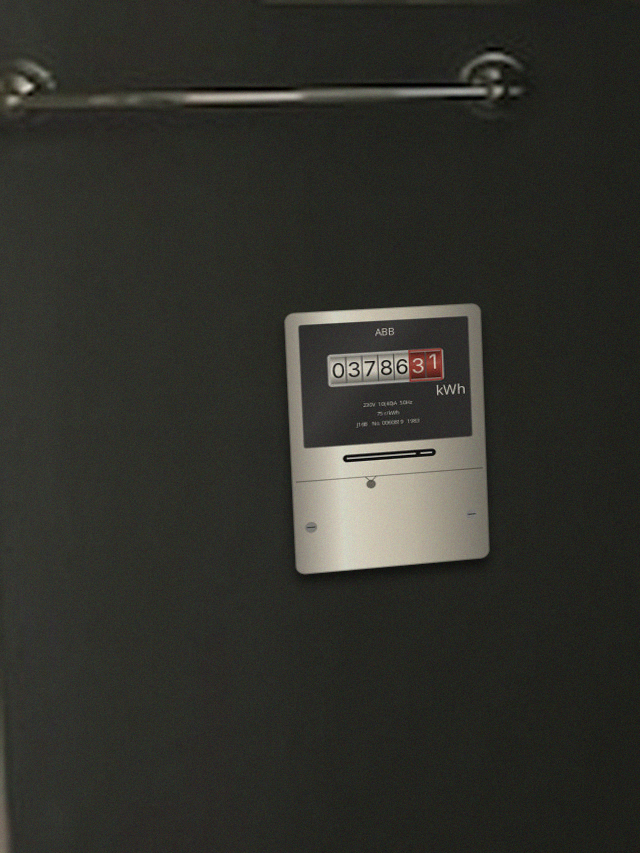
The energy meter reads 3786.31 kWh
